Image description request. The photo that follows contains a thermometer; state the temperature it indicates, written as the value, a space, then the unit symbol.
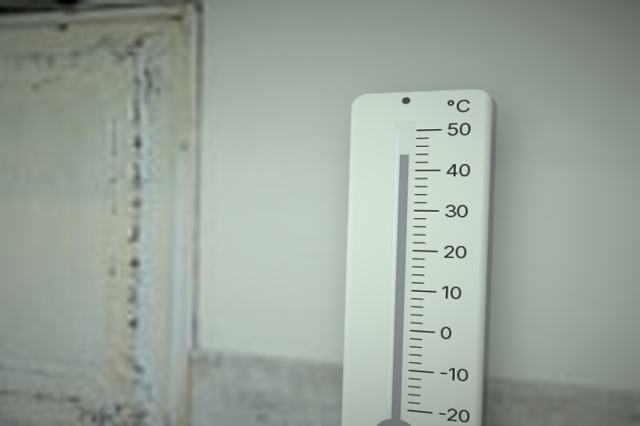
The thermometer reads 44 °C
